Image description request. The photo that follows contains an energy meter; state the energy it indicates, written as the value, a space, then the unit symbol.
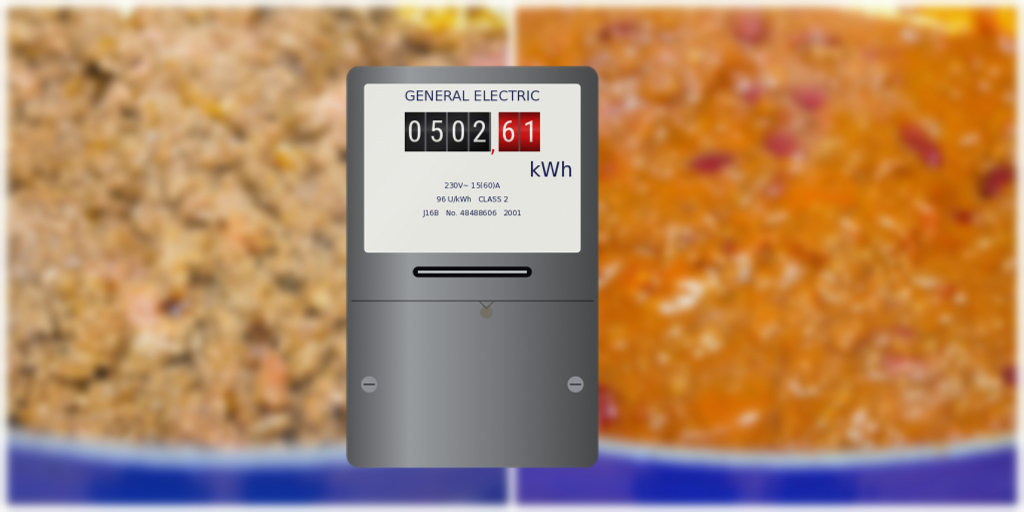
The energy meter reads 502.61 kWh
